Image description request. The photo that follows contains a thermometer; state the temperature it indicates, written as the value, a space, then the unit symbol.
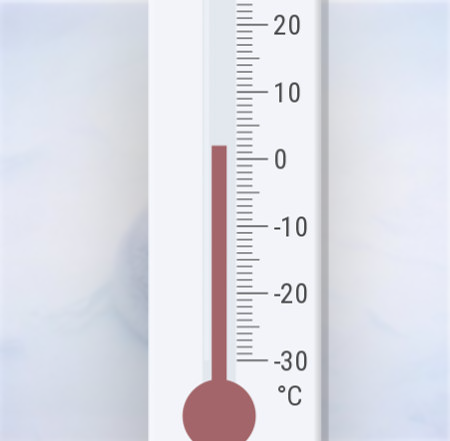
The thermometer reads 2 °C
